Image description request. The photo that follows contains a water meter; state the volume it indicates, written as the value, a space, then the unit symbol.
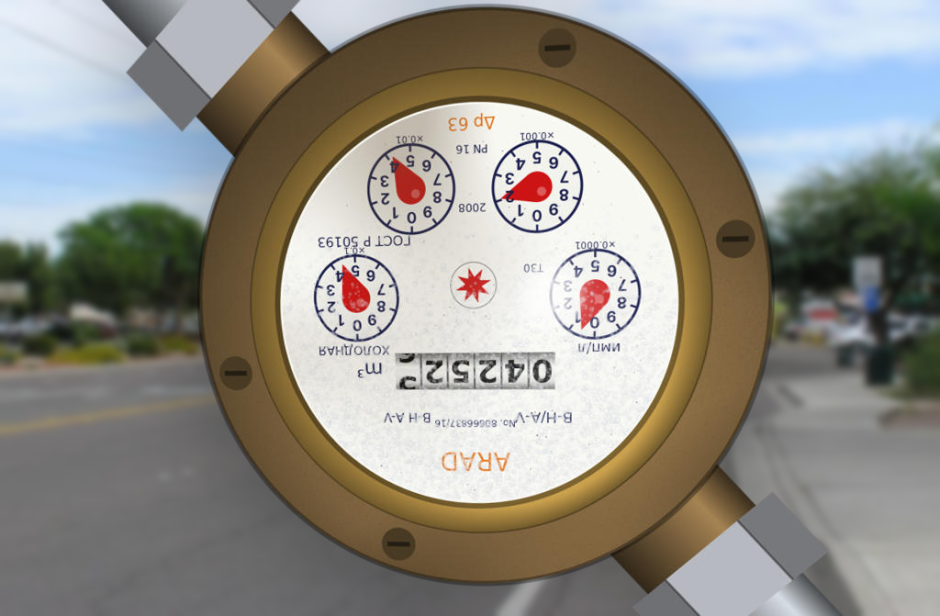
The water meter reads 42525.4420 m³
